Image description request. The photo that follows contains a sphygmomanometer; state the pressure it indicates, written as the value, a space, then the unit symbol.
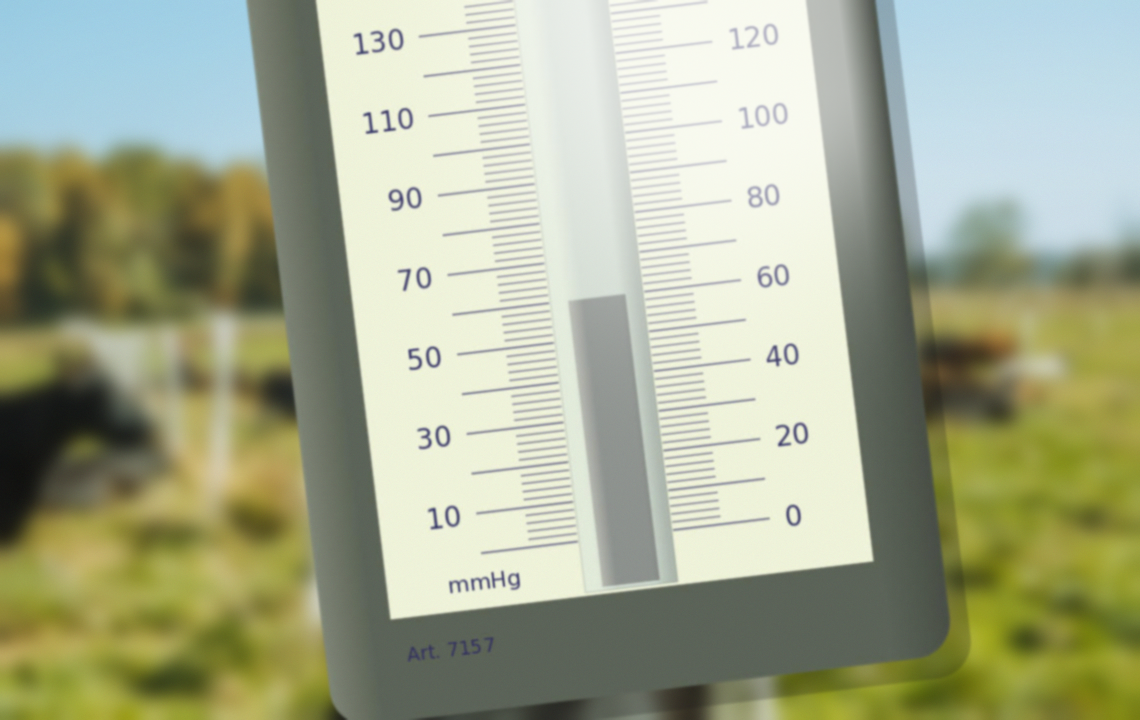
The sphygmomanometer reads 60 mmHg
